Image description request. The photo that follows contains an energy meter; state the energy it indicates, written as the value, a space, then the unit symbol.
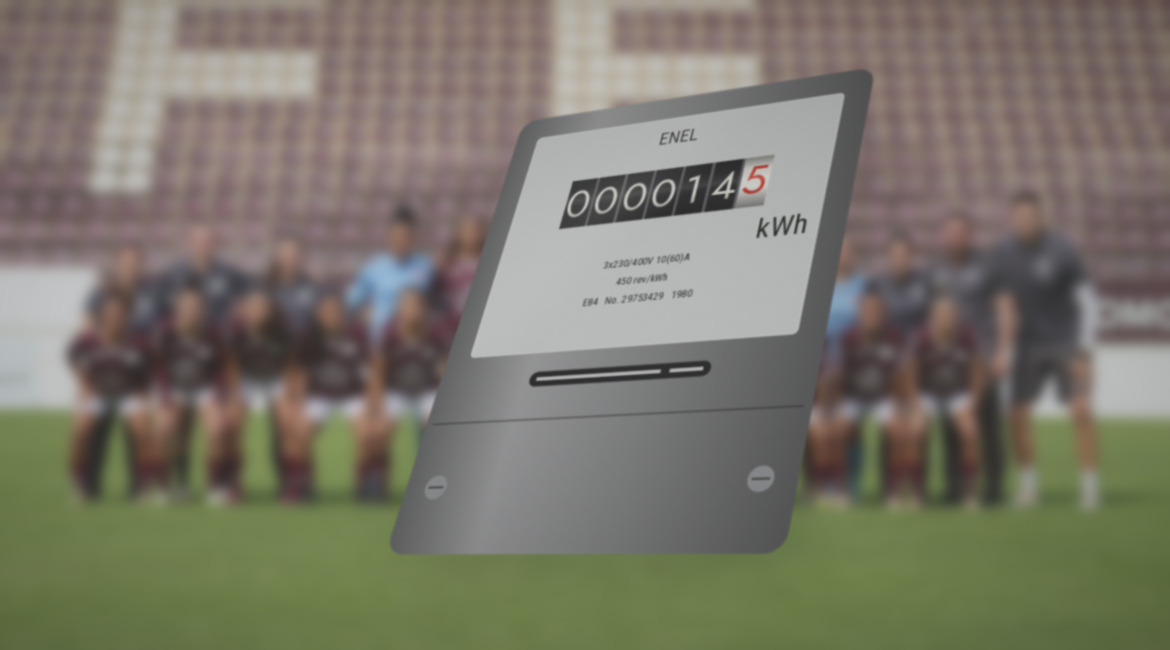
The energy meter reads 14.5 kWh
